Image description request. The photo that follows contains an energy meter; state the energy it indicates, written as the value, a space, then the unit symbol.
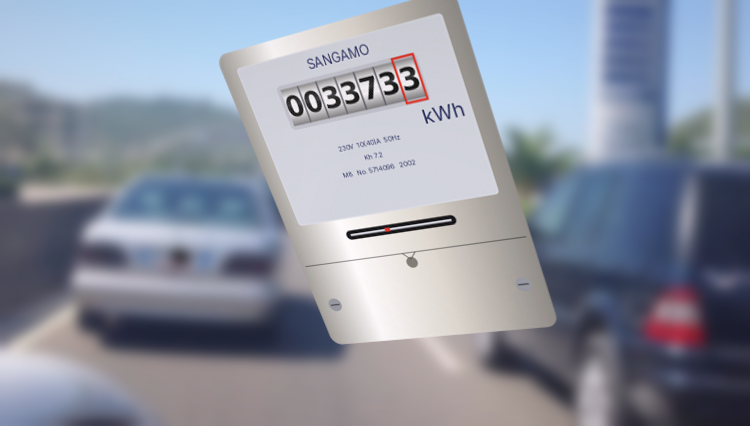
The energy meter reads 3373.3 kWh
